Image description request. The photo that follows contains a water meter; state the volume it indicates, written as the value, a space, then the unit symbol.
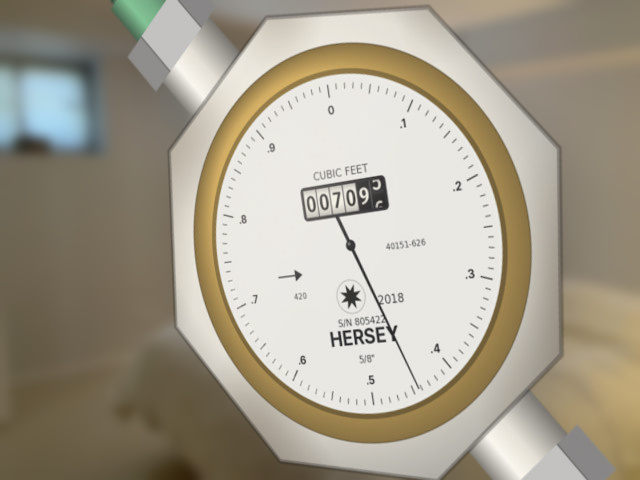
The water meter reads 7095.44 ft³
